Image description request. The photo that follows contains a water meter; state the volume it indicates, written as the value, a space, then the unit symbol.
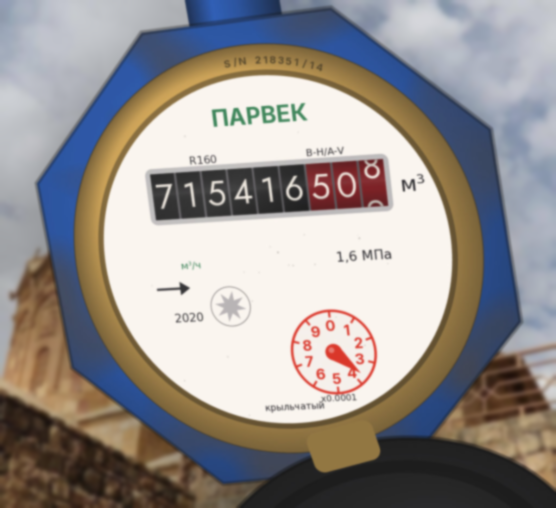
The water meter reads 715416.5083 m³
